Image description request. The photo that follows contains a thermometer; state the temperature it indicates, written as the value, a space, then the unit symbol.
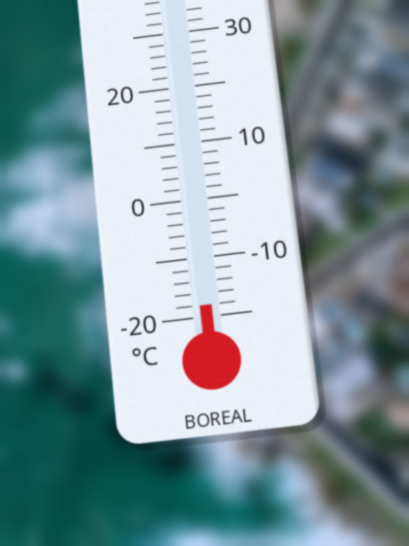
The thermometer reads -18 °C
